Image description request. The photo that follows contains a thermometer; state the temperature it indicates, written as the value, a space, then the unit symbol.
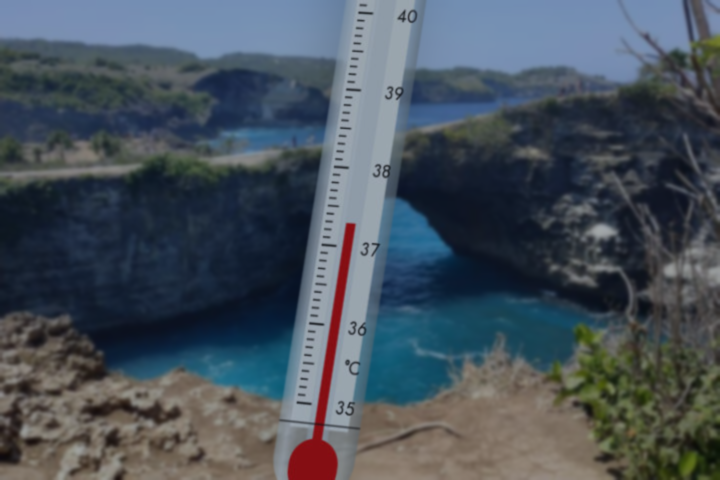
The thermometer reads 37.3 °C
